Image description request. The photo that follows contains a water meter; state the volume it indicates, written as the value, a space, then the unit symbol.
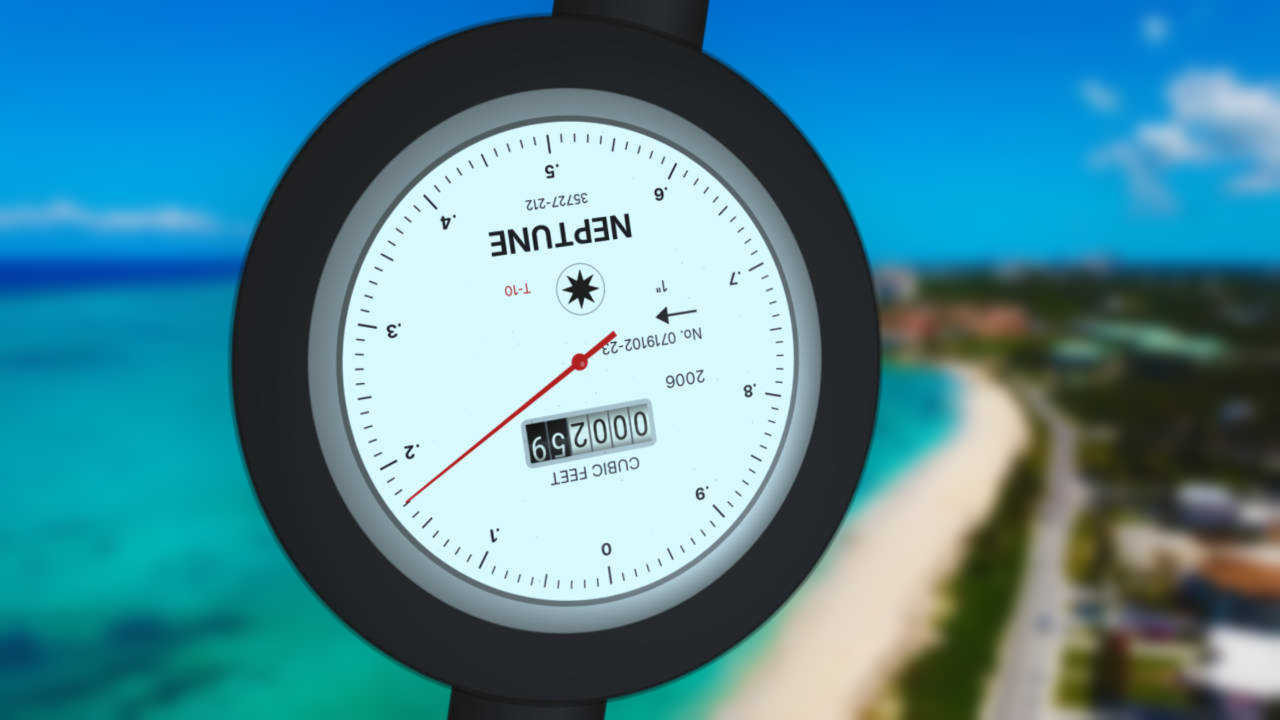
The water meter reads 259.17 ft³
